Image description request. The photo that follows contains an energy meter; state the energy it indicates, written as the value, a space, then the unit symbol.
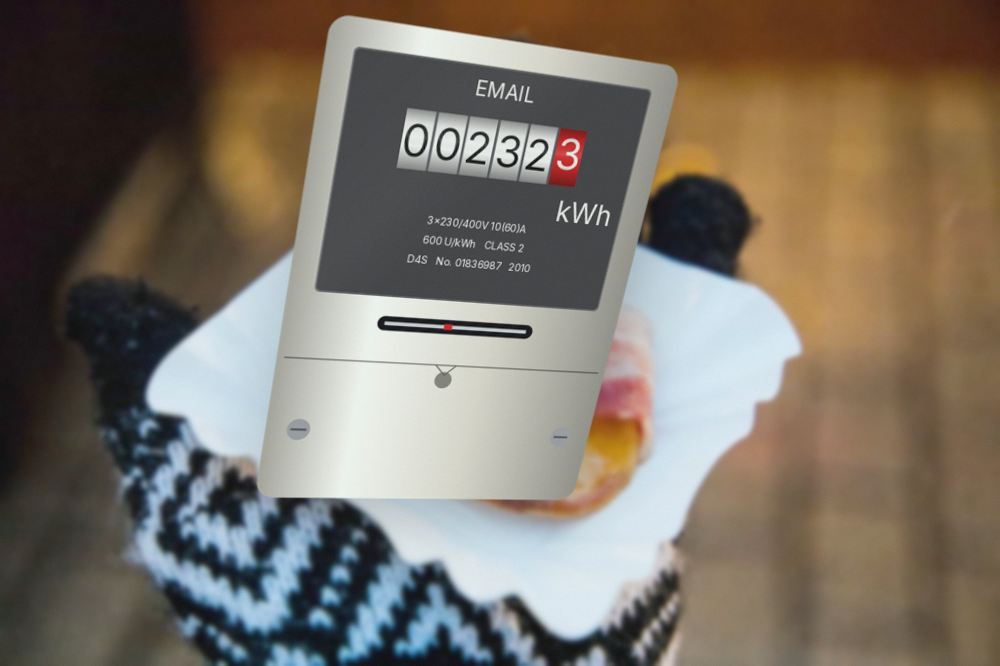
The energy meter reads 232.3 kWh
